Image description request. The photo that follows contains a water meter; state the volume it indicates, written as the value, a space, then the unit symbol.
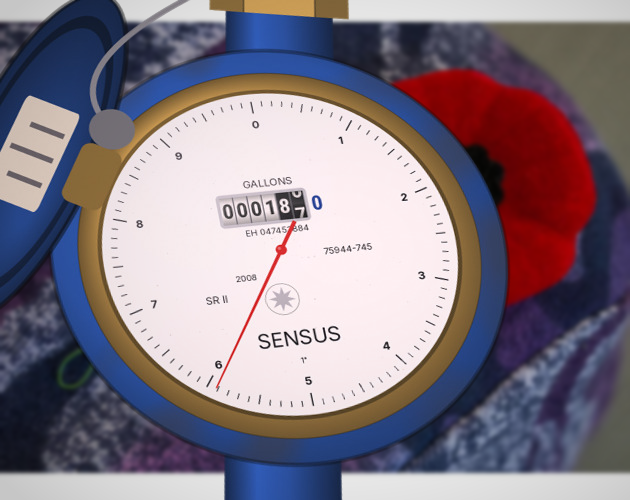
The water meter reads 1865.9 gal
